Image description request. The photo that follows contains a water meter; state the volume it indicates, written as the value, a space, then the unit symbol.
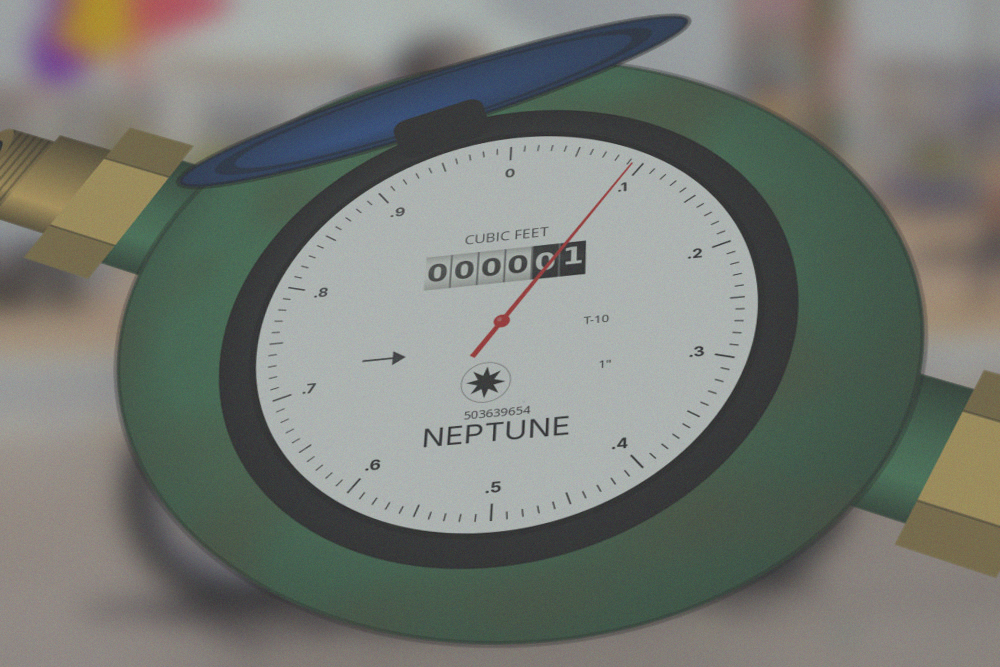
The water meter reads 1.09 ft³
